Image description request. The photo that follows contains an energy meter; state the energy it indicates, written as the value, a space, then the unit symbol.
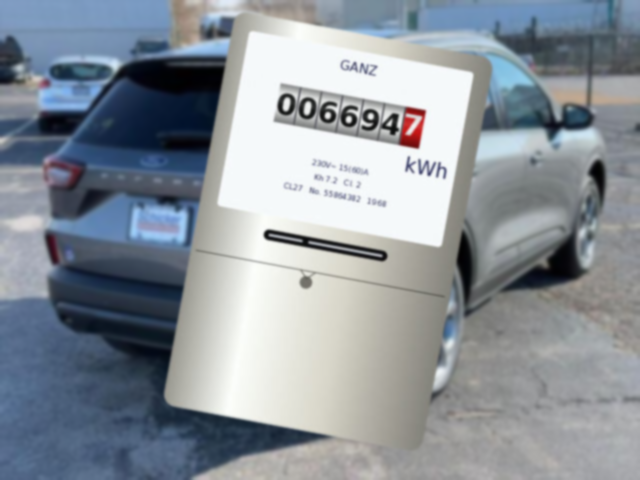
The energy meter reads 6694.7 kWh
